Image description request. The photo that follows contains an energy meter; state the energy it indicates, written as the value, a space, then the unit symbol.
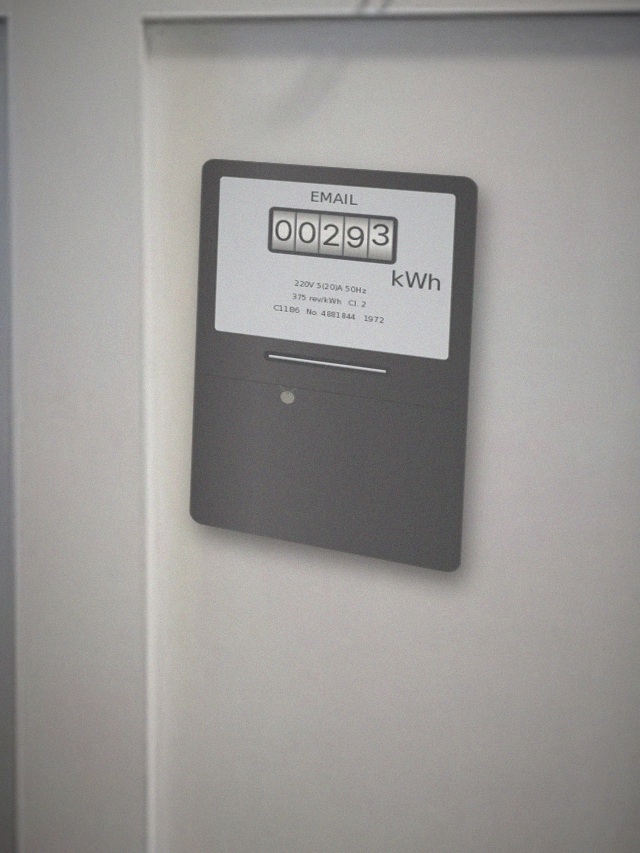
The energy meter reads 293 kWh
